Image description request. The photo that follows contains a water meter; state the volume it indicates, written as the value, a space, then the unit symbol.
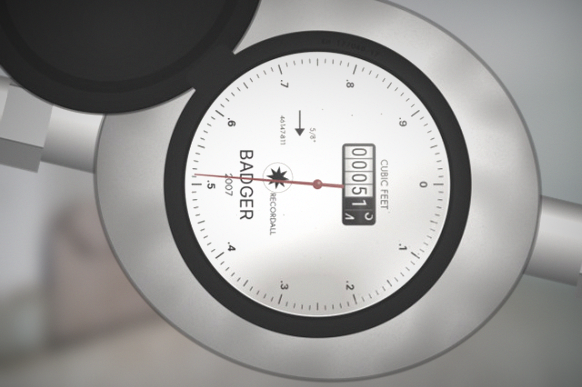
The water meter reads 513.51 ft³
